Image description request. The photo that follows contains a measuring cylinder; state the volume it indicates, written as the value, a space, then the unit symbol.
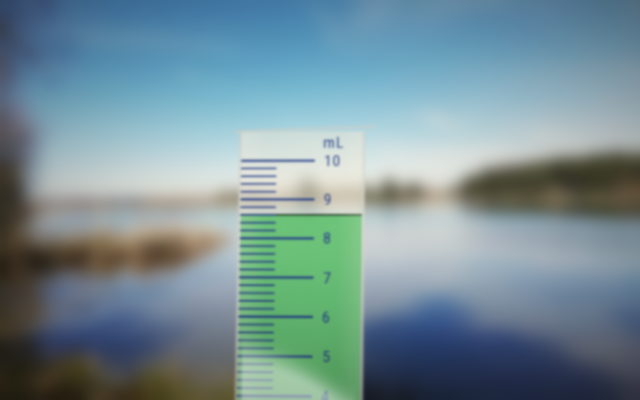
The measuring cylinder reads 8.6 mL
